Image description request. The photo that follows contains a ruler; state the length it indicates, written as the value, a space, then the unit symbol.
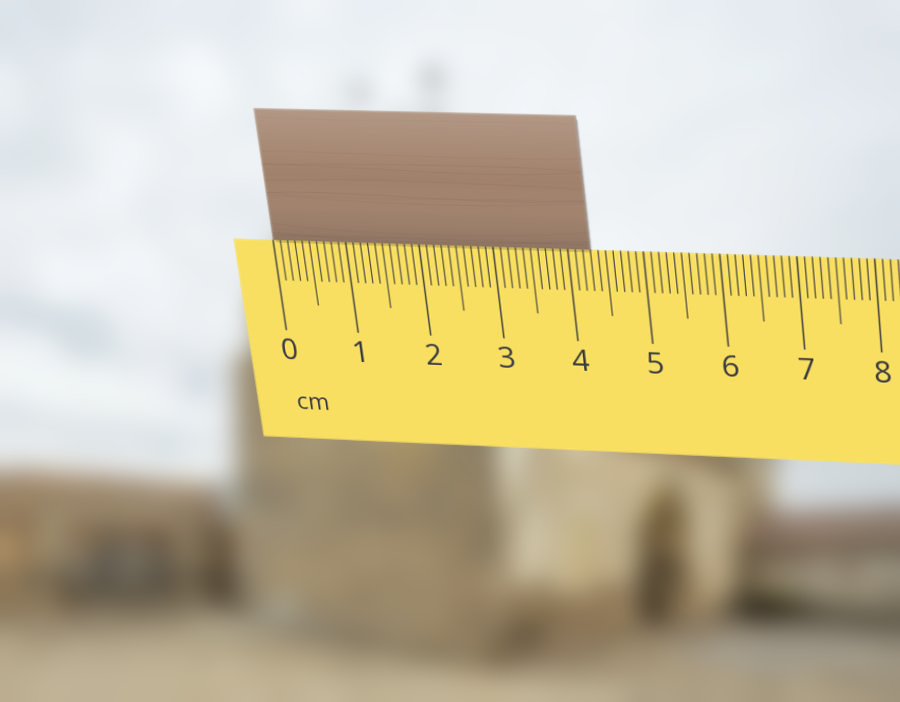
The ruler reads 4.3 cm
